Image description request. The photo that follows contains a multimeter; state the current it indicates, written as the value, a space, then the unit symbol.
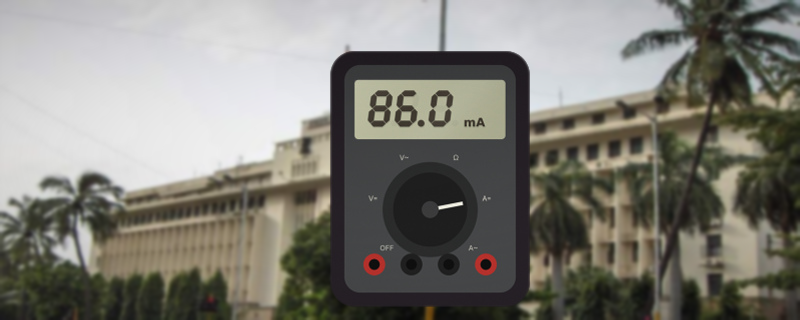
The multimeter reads 86.0 mA
